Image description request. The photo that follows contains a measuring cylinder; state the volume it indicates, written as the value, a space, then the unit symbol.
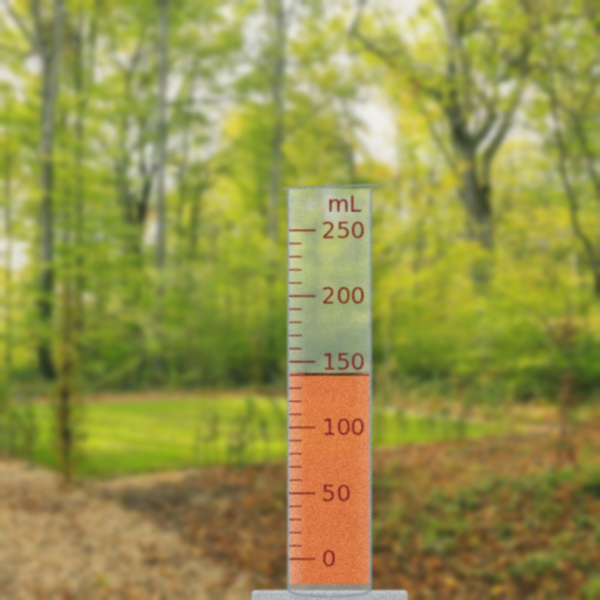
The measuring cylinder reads 140 mL
